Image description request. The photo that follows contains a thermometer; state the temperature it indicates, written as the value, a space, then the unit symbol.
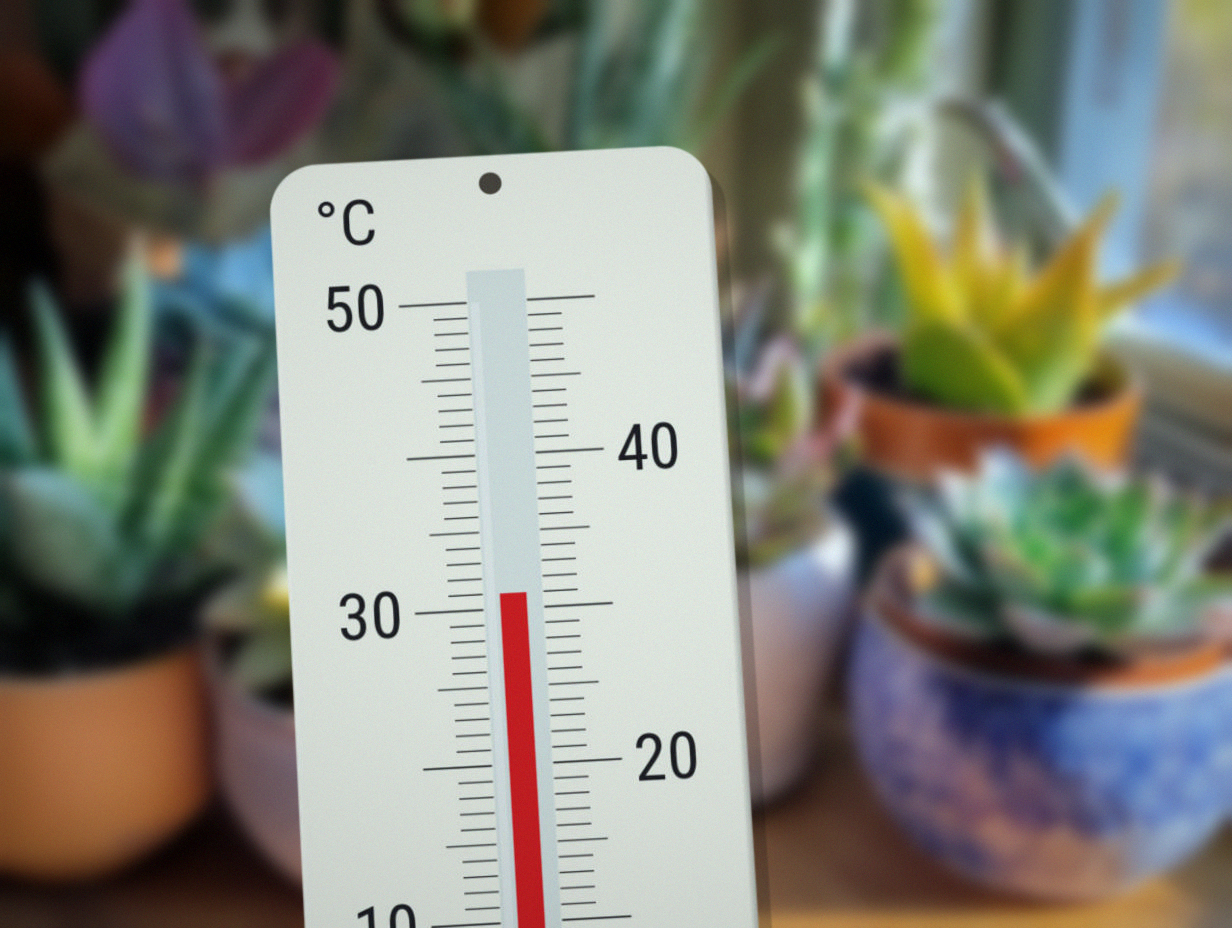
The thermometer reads 31 °C
